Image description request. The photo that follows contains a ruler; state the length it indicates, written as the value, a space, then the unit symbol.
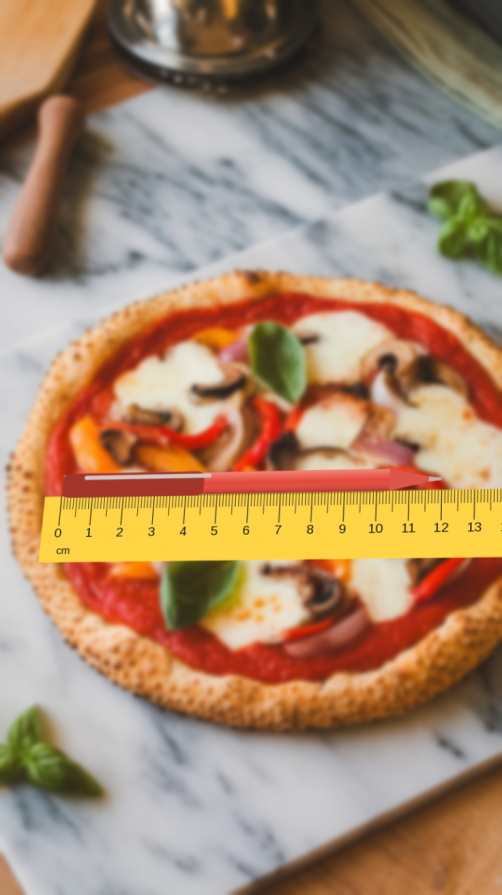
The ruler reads 12 cm
